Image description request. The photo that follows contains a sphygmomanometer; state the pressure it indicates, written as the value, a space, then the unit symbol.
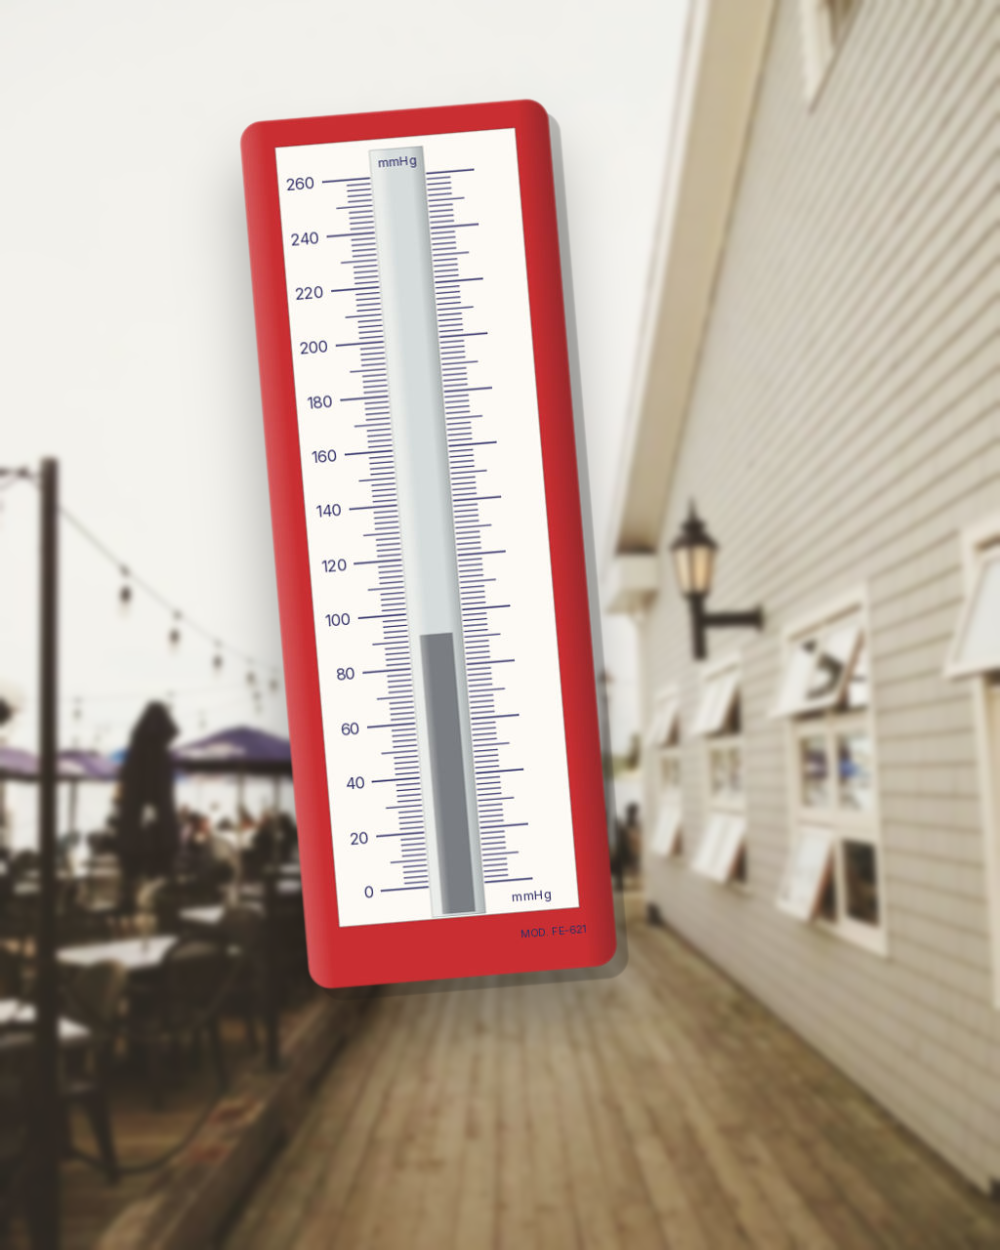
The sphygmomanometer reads 92 mmHg
